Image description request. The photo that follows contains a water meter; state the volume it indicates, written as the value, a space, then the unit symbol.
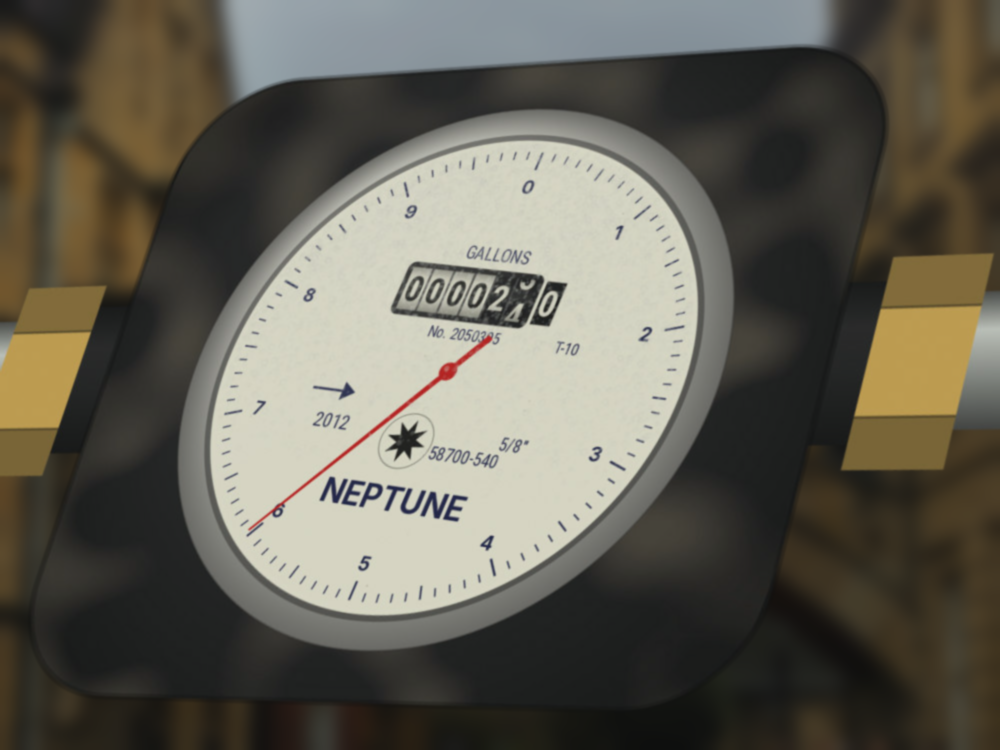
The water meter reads 236.0 gal
